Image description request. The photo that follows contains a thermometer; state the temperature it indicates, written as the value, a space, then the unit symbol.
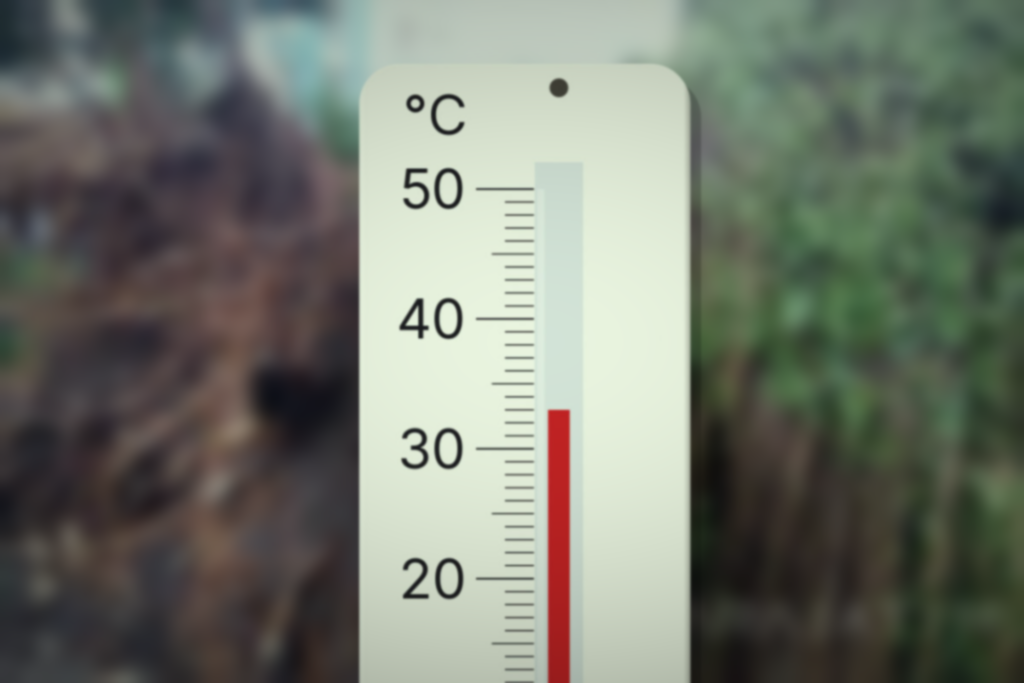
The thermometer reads 33 °C
